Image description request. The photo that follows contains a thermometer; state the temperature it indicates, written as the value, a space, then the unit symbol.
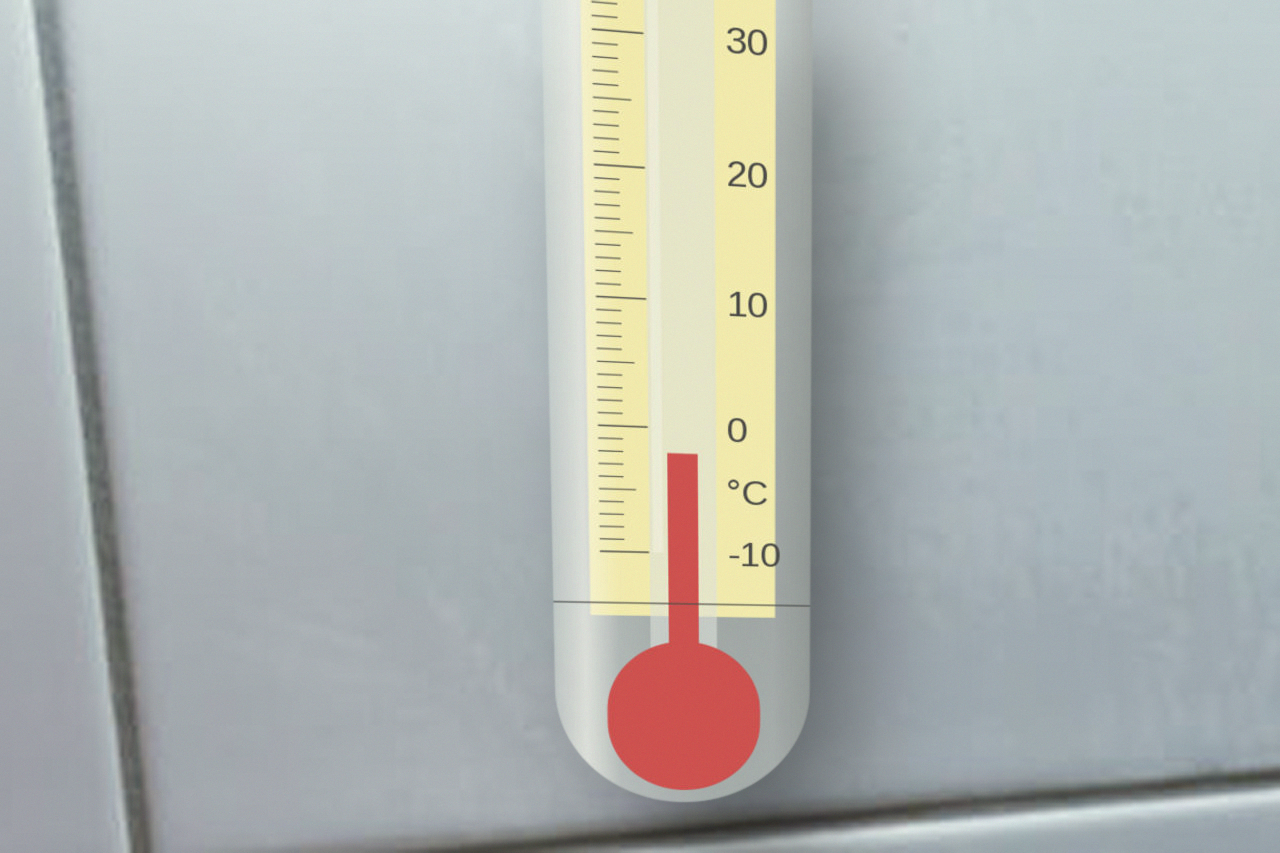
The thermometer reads -2 °C
